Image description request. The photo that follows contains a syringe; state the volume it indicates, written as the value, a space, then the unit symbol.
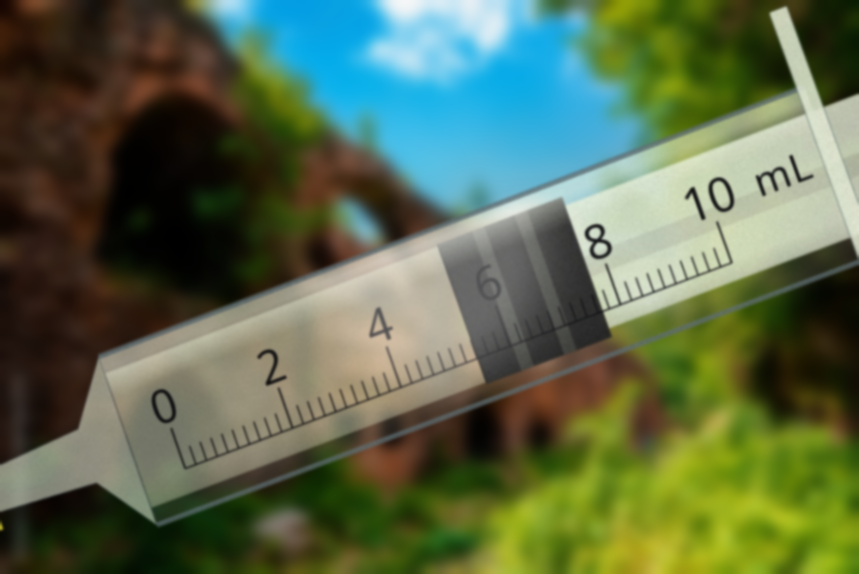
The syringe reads 5.4 mL
